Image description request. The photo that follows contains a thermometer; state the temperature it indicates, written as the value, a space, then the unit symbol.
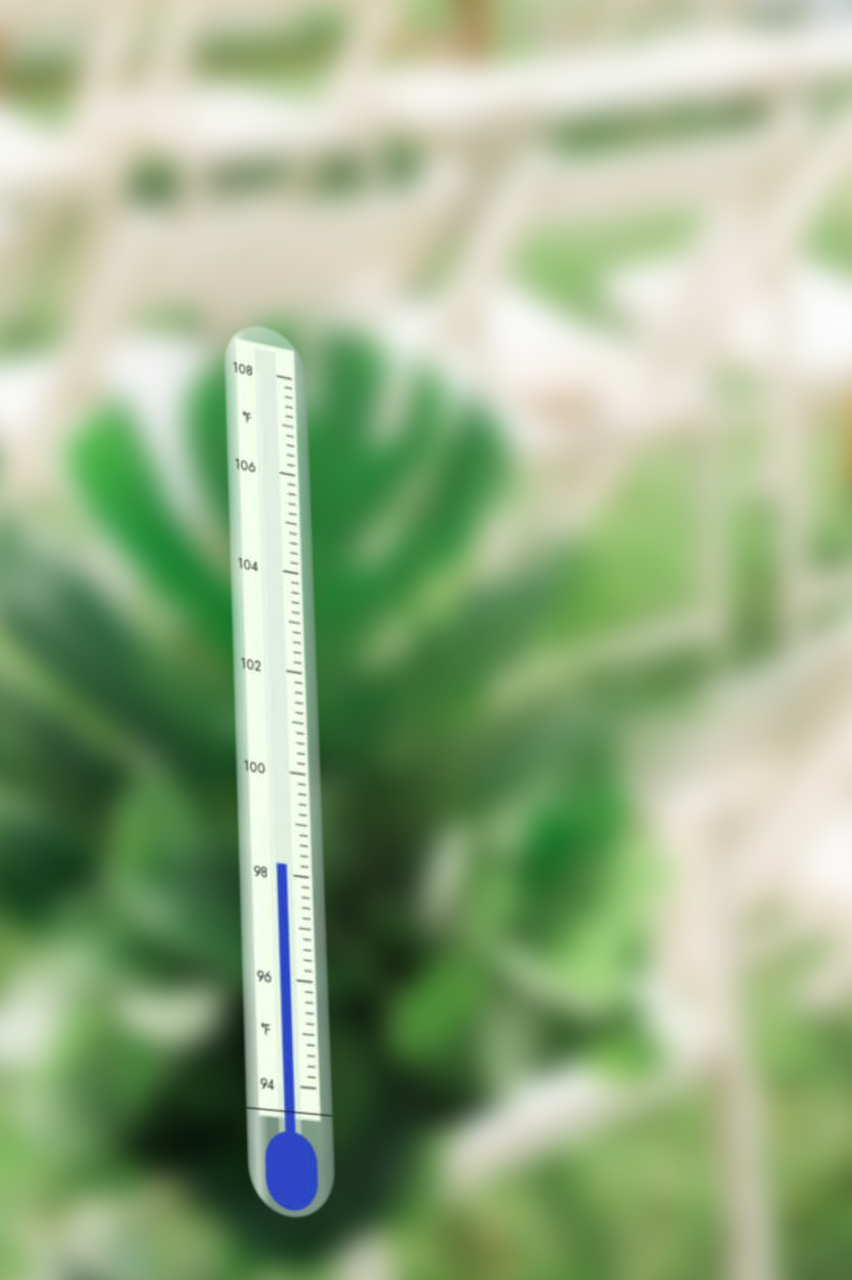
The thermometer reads 98.2 °F
